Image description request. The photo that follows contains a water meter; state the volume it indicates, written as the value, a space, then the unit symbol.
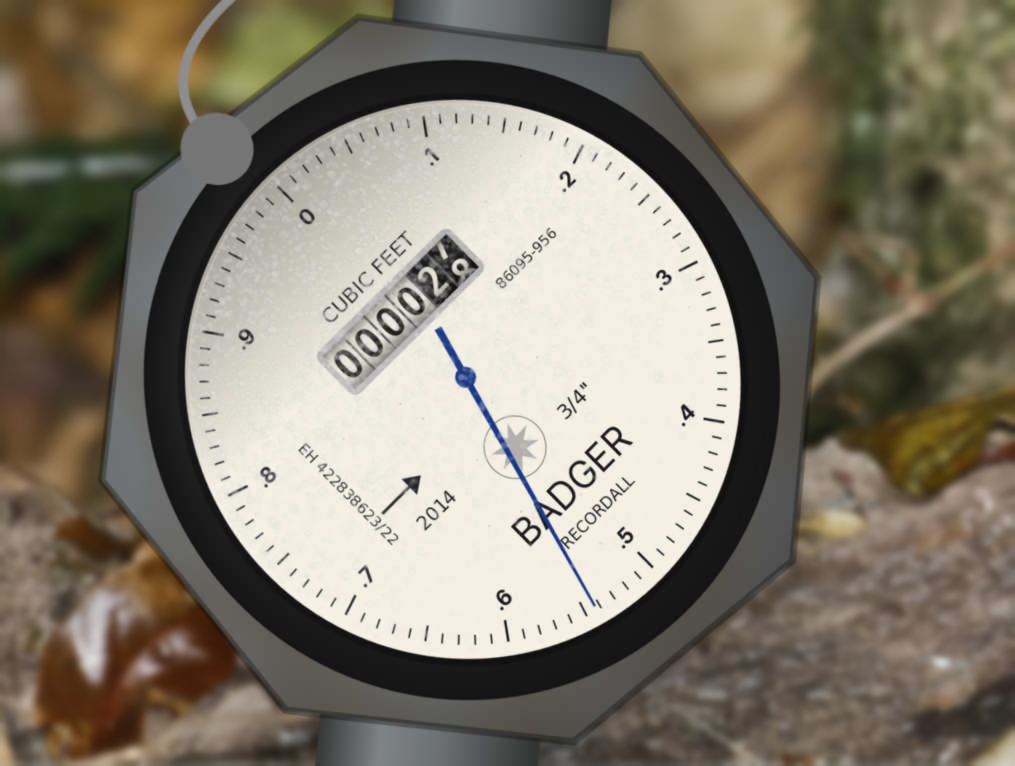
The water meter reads 27.54 ft³
